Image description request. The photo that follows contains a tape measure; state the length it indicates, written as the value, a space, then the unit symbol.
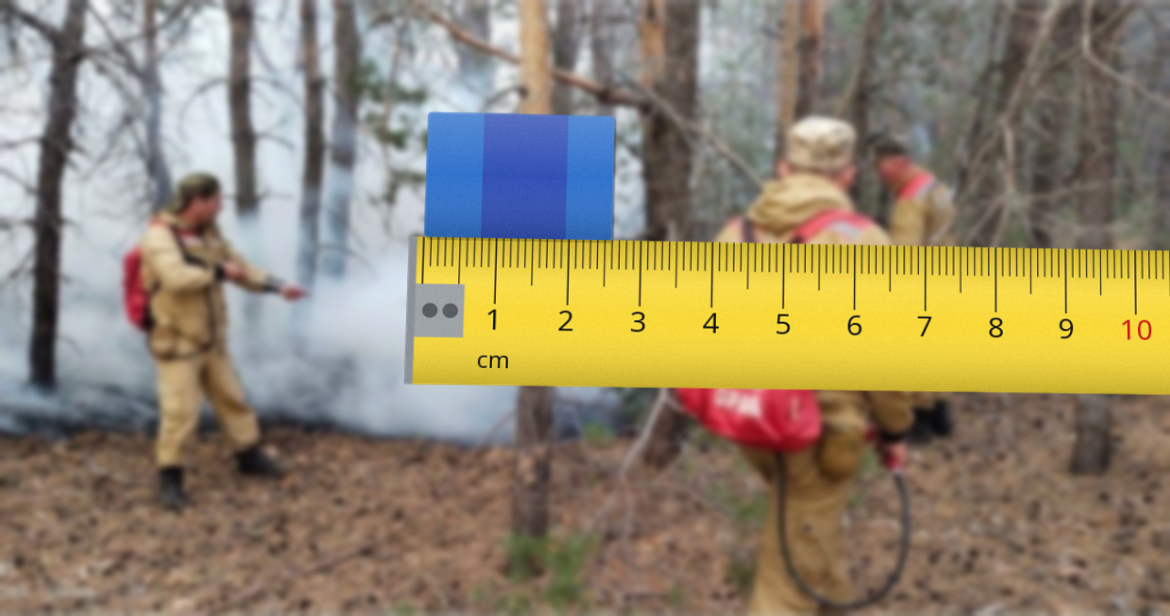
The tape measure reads 2.6 cm
